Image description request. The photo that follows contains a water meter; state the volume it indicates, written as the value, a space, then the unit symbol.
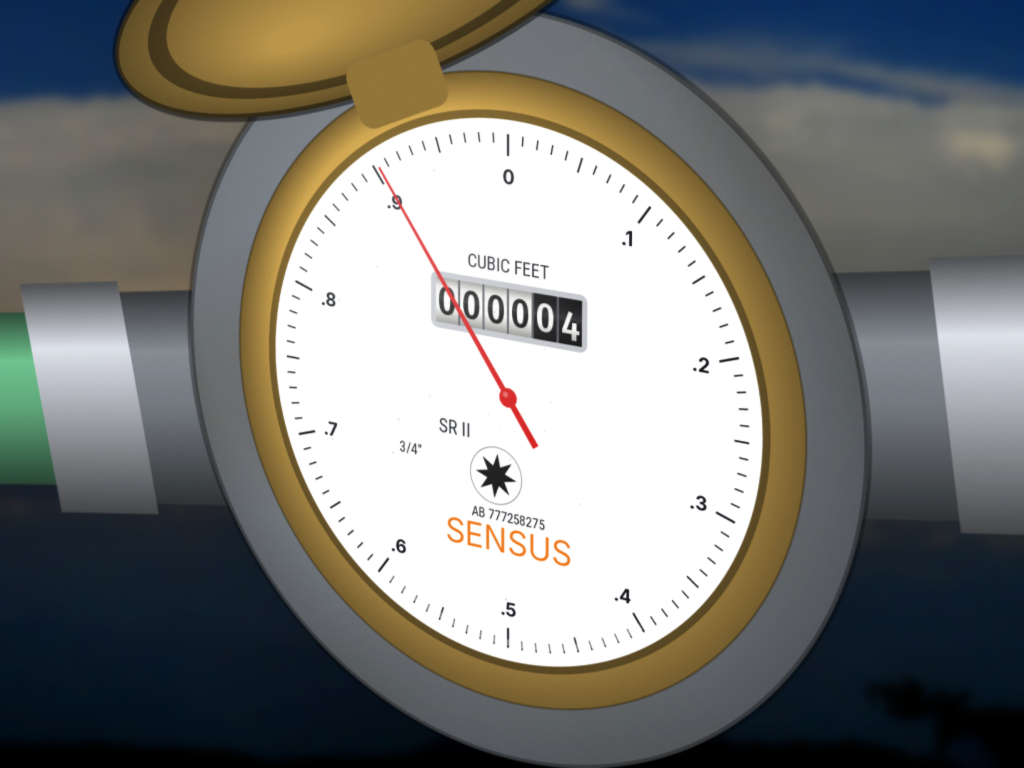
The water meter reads 3.90 ft³
